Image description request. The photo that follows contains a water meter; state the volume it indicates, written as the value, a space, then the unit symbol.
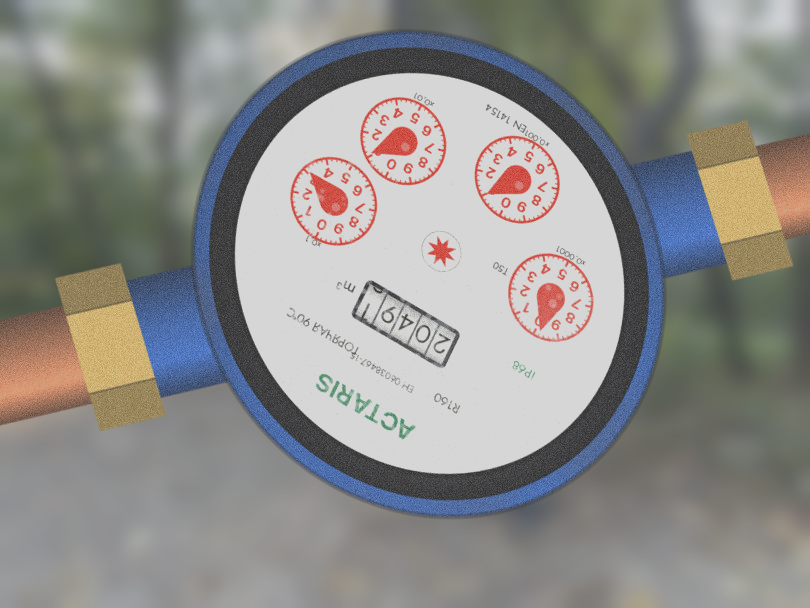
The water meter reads 20491.3109 m³
